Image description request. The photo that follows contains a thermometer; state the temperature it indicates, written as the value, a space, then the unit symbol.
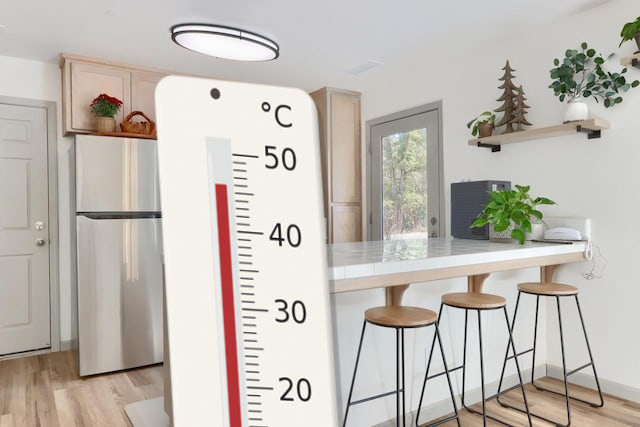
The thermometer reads 46 °C
